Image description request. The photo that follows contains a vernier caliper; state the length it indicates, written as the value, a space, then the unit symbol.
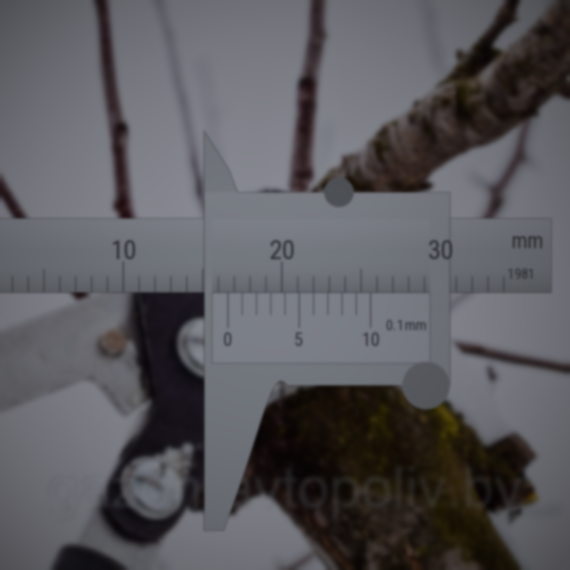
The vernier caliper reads 16.6 mm
